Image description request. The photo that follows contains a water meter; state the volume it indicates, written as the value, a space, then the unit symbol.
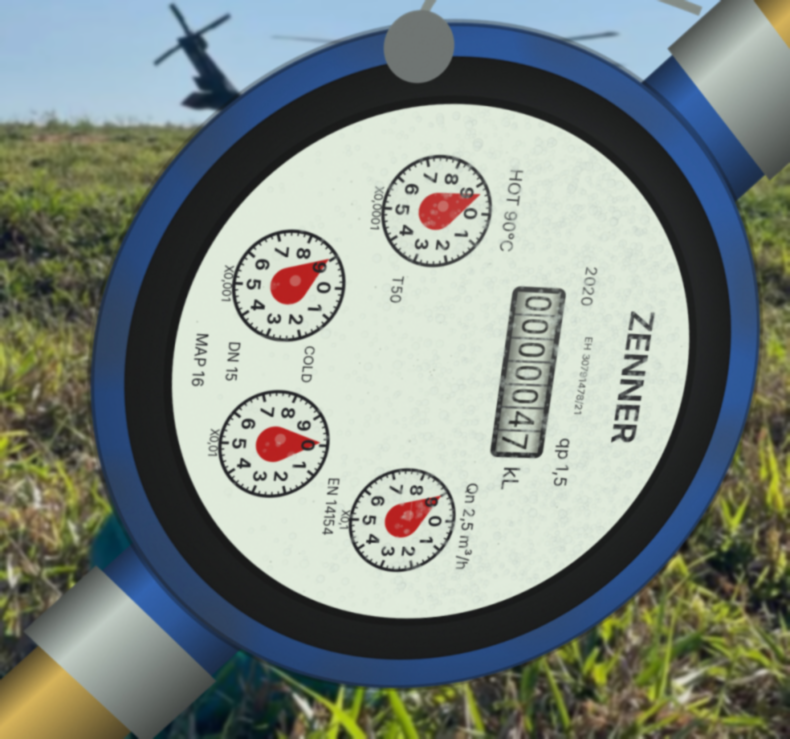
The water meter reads 46.8989 kL
